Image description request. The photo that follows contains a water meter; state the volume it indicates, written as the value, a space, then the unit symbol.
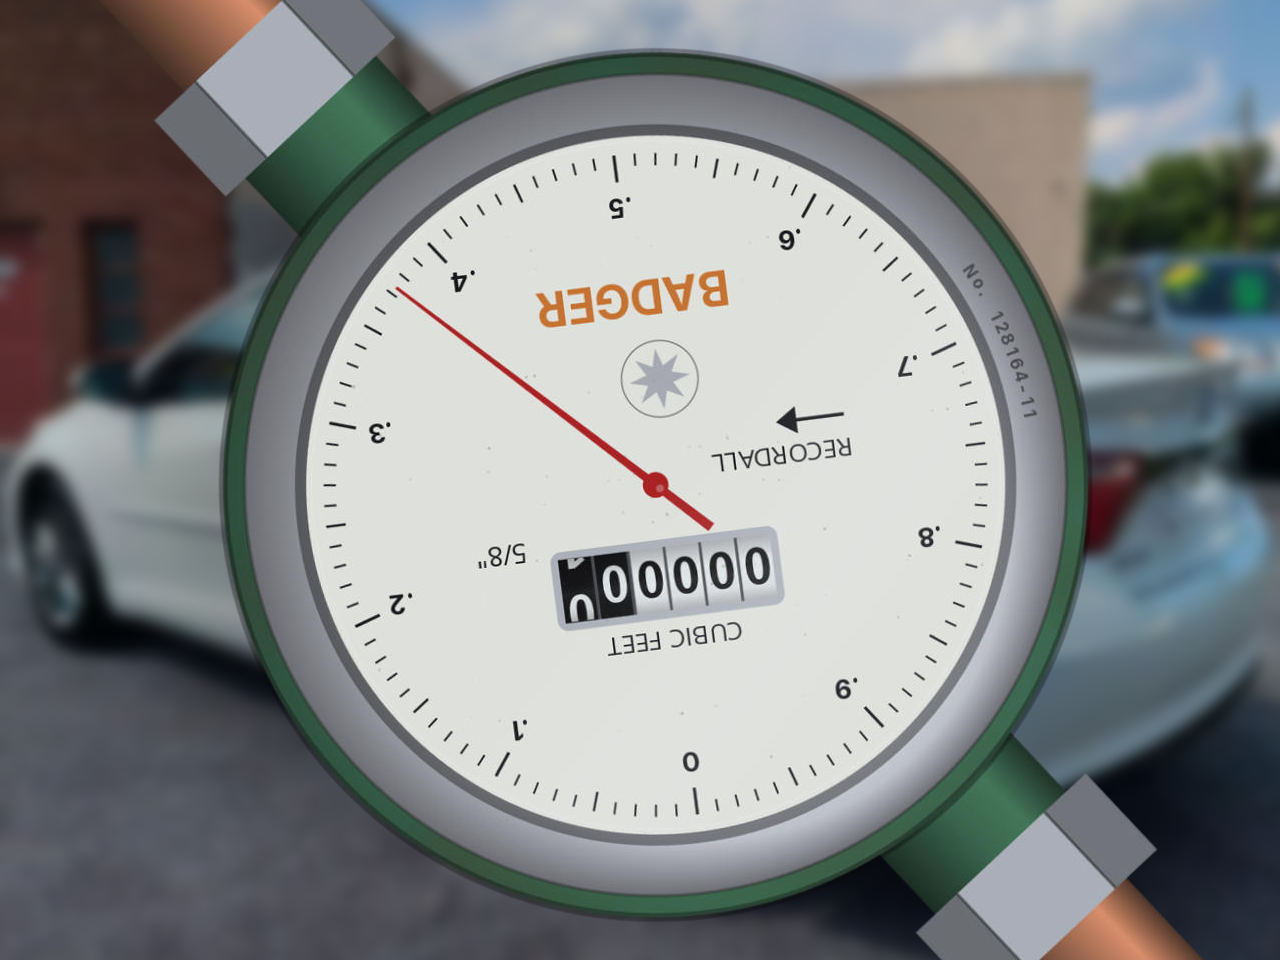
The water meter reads 0.37 ft³
